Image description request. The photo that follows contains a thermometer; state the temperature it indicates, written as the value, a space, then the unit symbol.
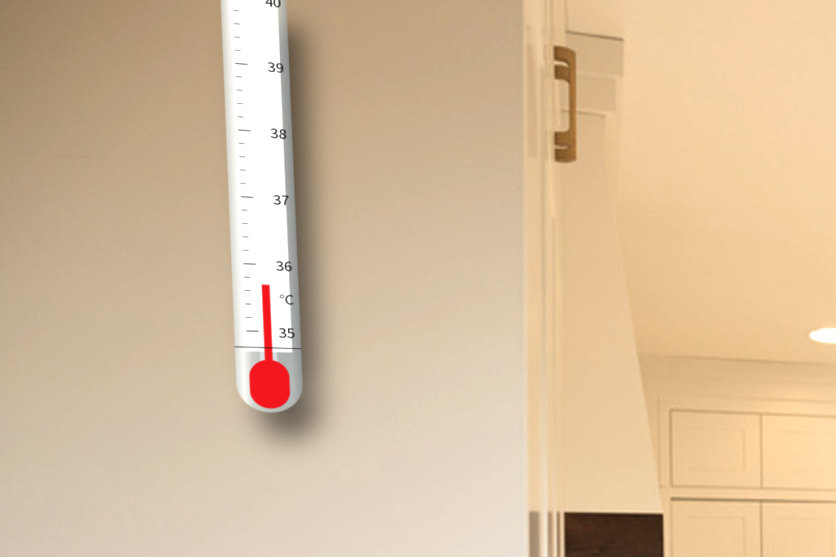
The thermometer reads 35.7 °C
